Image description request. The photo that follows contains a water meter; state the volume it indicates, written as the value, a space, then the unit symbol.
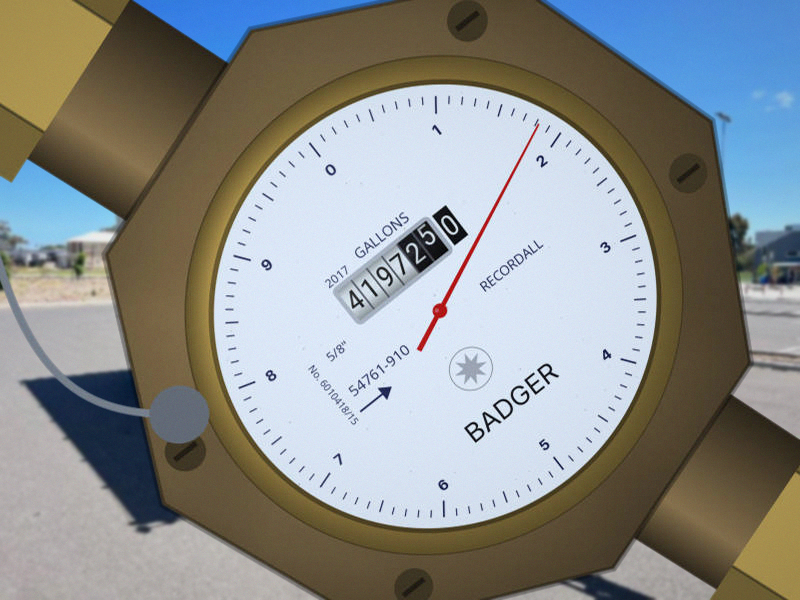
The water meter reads 4197251.8 gal
